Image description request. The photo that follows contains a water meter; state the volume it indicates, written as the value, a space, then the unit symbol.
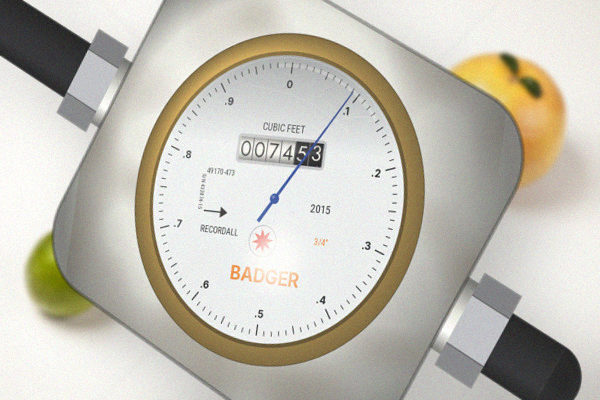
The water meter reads 7453.09 ft³
